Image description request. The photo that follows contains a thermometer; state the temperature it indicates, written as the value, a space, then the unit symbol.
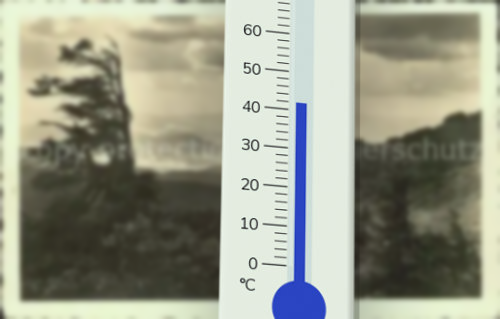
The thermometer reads 42 °C
